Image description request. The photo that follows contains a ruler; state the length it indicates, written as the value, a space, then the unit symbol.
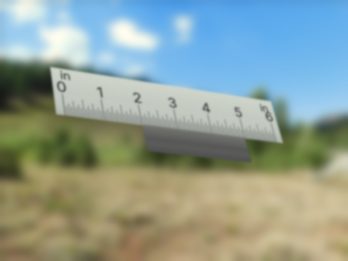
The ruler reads 3 in
